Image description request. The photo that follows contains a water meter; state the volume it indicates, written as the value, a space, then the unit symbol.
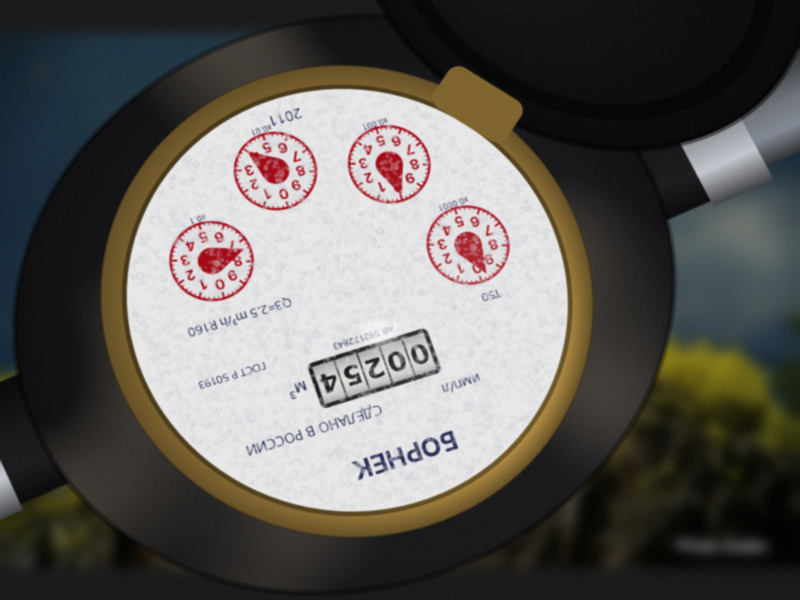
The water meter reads 254.7399 m³
